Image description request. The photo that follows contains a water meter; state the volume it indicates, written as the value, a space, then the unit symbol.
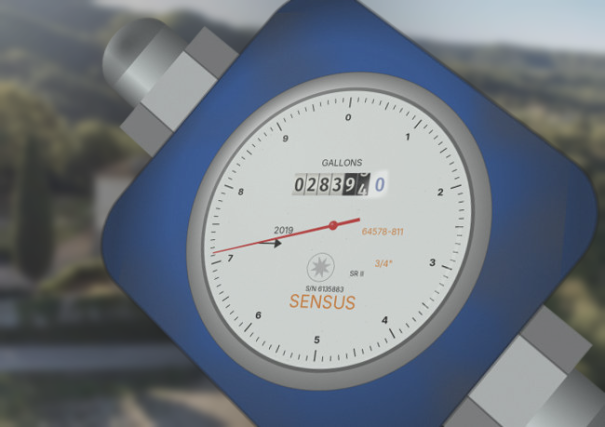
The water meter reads 283937.1 gal
